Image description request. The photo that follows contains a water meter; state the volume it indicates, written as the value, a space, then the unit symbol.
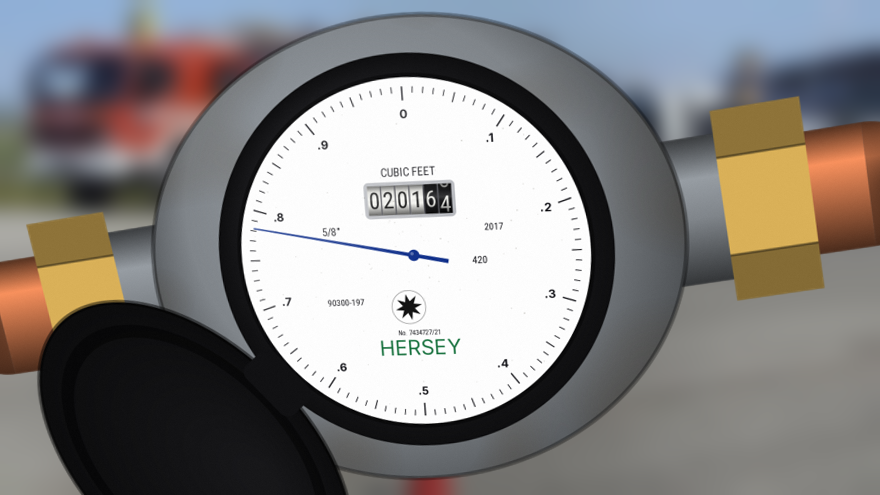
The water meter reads 20163.78 ft³
